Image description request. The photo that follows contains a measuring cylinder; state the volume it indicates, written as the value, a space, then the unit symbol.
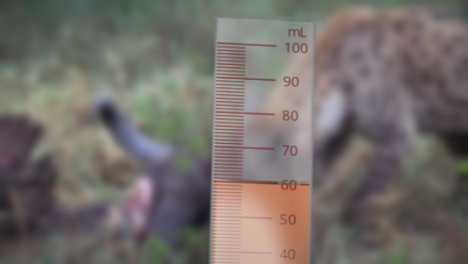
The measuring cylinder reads 60 mL
